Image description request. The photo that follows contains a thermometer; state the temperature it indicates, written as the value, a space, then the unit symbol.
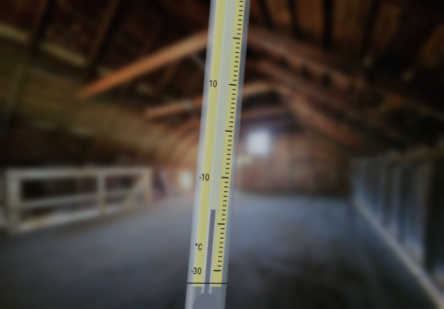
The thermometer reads -17 °C
